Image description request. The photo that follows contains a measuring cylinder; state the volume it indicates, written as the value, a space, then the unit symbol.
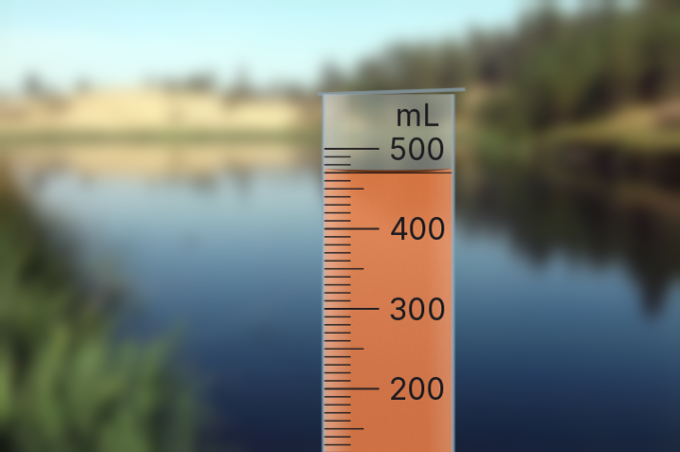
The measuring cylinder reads 470 mL
